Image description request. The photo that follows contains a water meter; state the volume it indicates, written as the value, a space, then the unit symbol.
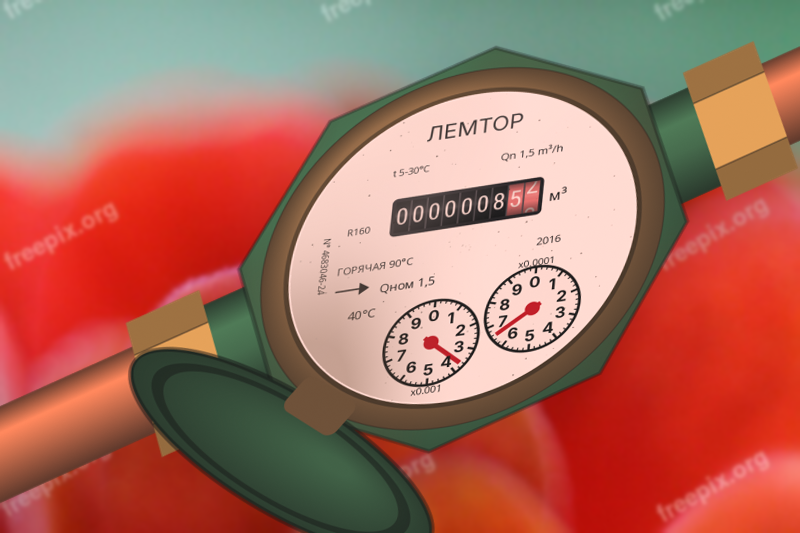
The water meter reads 8.5236 m³
